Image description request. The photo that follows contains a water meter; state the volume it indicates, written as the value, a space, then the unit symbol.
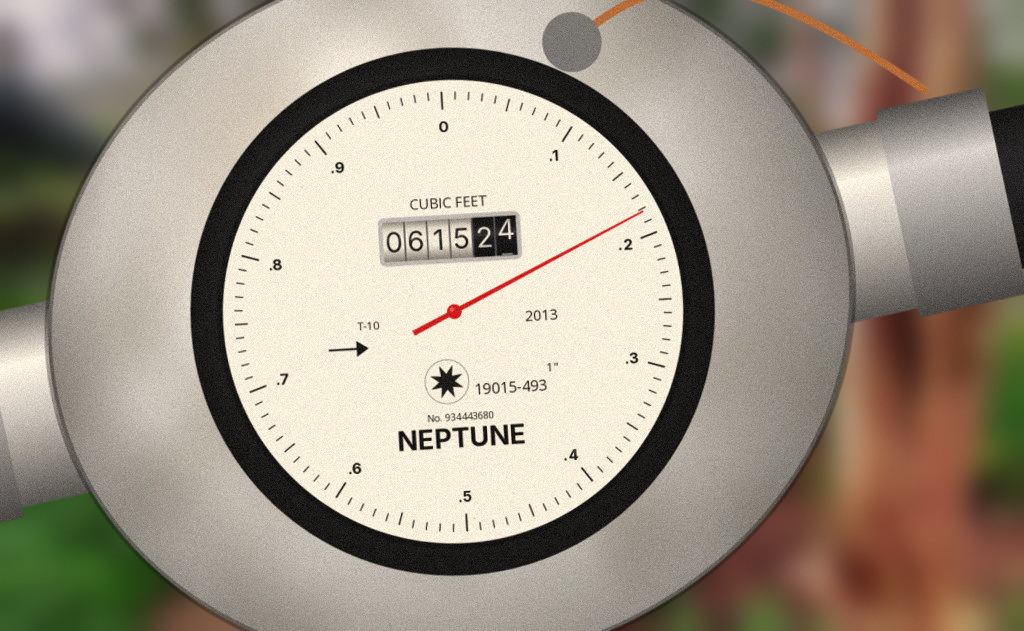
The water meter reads 61524.18 ft³
